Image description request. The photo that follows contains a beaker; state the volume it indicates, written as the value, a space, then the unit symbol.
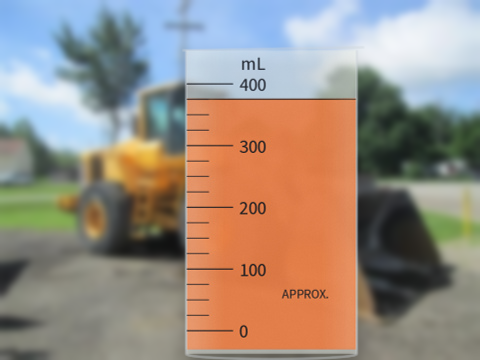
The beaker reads 375 mL
